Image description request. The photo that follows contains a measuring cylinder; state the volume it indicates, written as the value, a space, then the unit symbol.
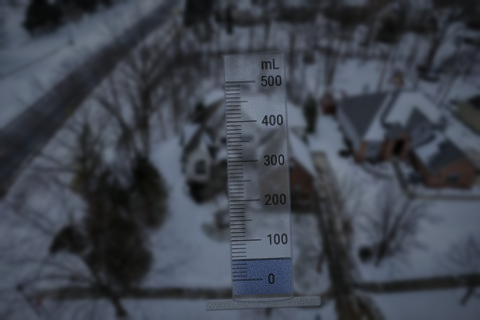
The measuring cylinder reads 50 mL
